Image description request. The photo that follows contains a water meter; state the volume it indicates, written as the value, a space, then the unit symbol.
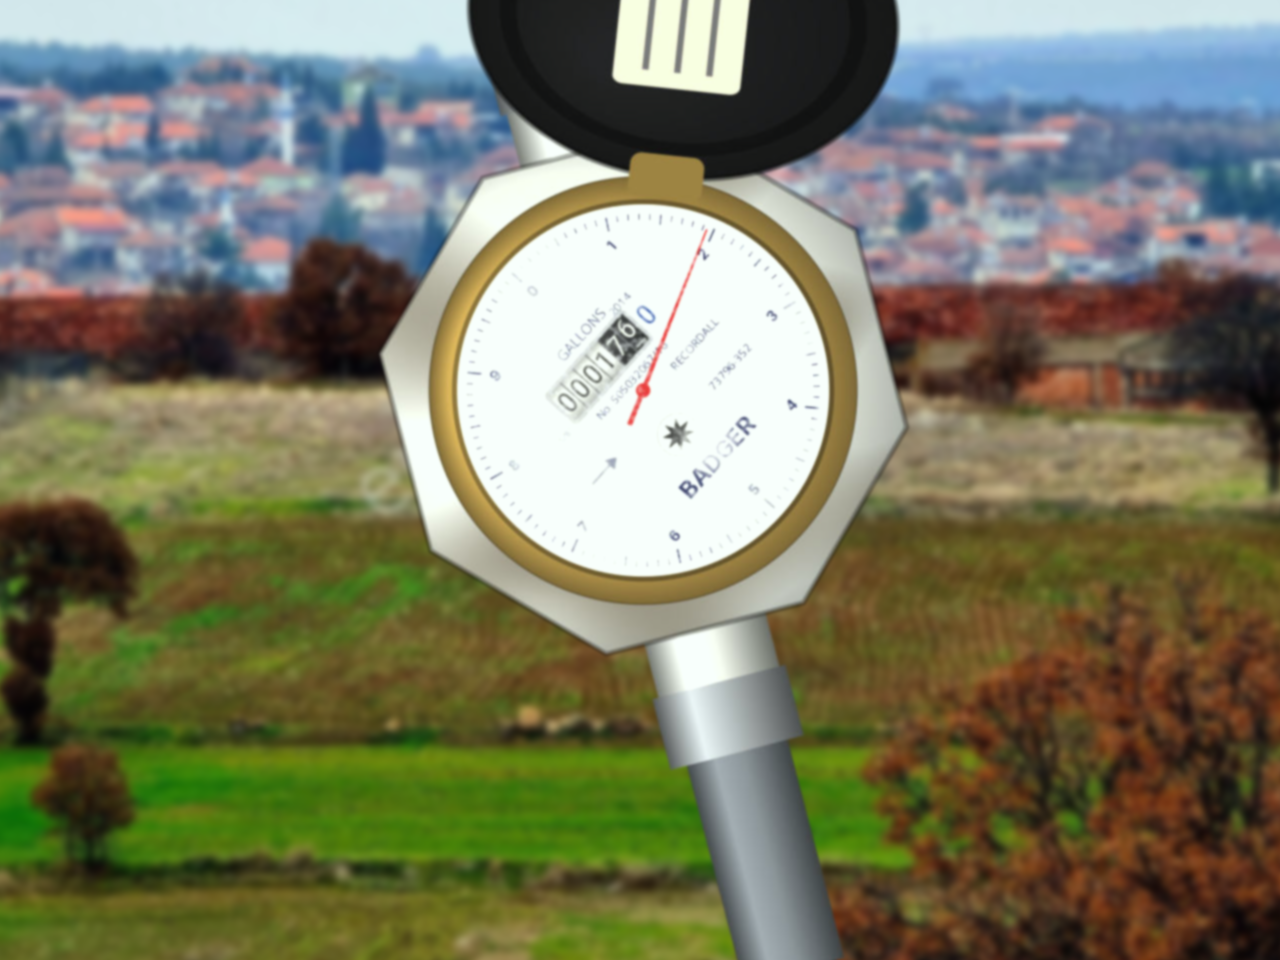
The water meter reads 1761.9 gal
